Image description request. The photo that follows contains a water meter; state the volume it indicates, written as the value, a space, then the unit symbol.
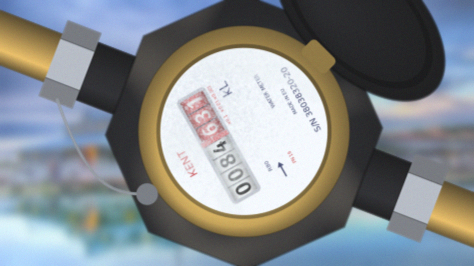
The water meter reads 84.631 kL
